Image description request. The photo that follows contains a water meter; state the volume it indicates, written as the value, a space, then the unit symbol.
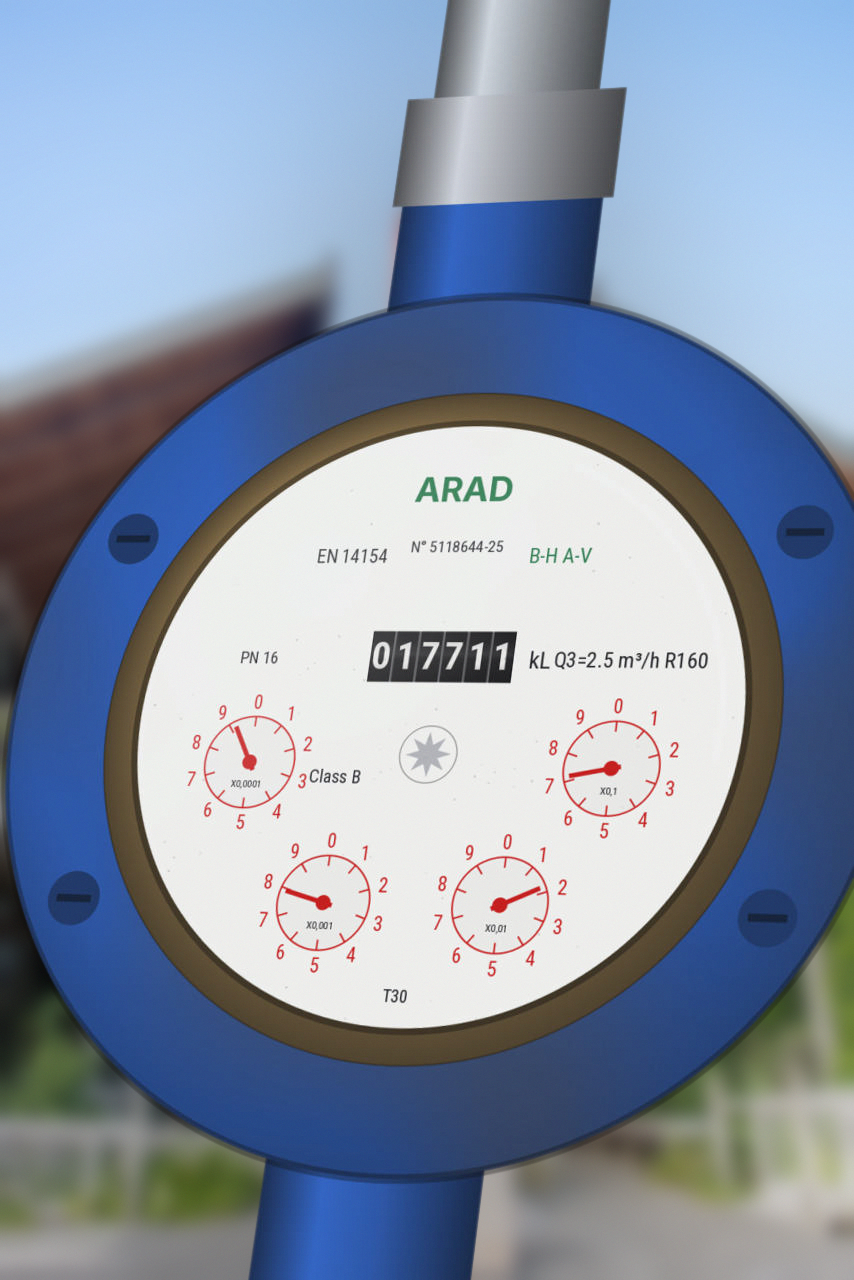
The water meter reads 17711.7179 kL
